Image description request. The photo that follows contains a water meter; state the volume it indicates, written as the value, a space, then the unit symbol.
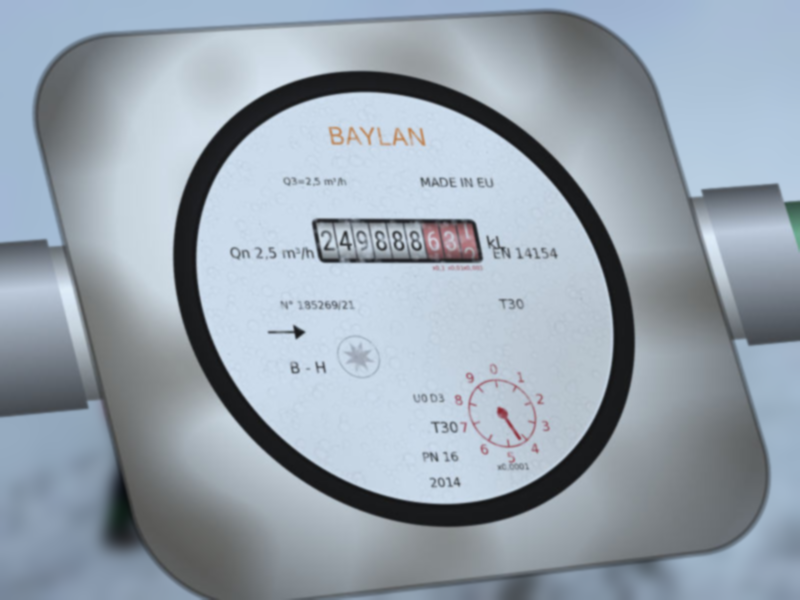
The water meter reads 249888.6314 kL
